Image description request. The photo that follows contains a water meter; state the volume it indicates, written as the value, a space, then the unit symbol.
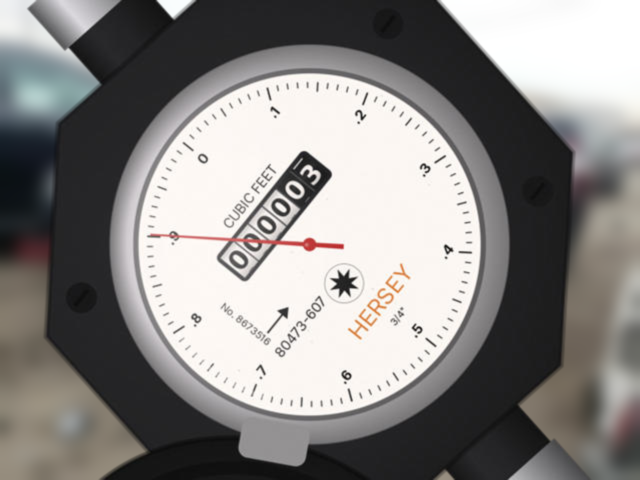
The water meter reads 2.90 ft³
